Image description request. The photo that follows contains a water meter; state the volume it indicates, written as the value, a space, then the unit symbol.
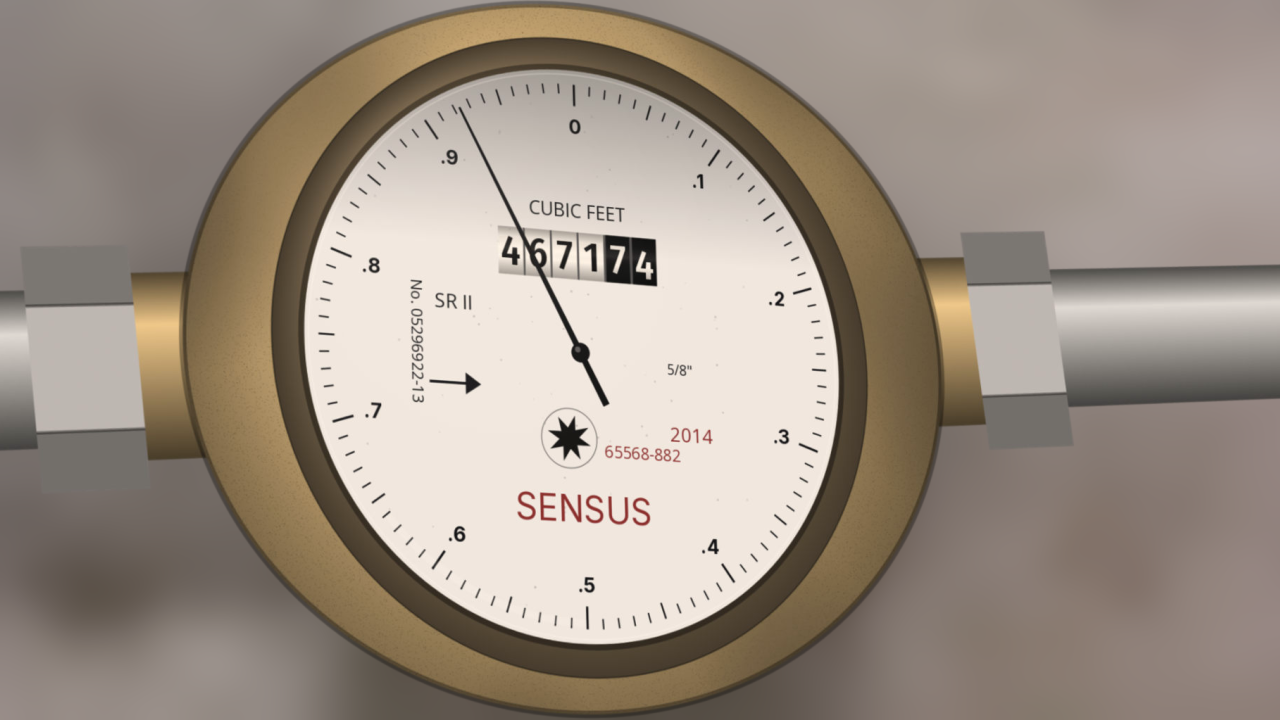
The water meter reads 467173.92 ft³
